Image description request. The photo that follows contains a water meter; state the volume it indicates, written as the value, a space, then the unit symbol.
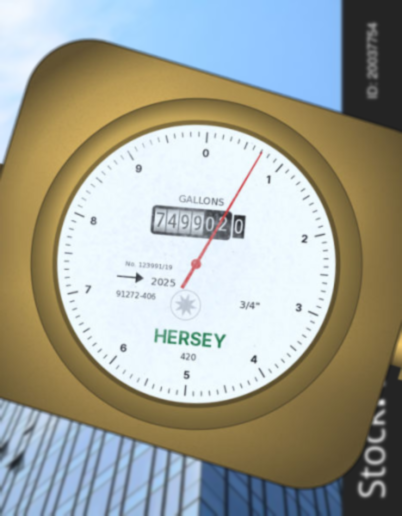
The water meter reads 7499020.7 gal
